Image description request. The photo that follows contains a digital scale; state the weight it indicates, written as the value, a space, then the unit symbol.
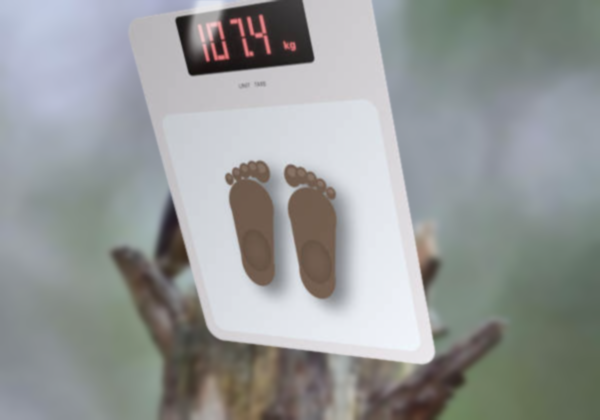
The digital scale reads 107.4 kg
